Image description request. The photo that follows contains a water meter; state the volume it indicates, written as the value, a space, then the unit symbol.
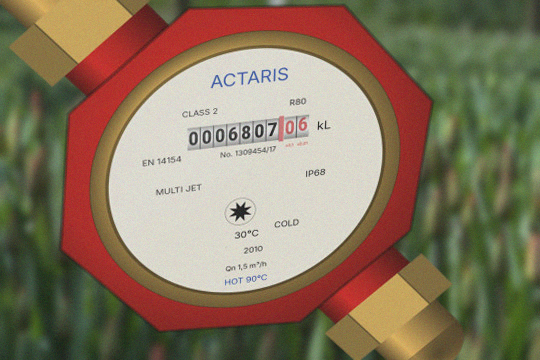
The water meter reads 6807.06 kL
